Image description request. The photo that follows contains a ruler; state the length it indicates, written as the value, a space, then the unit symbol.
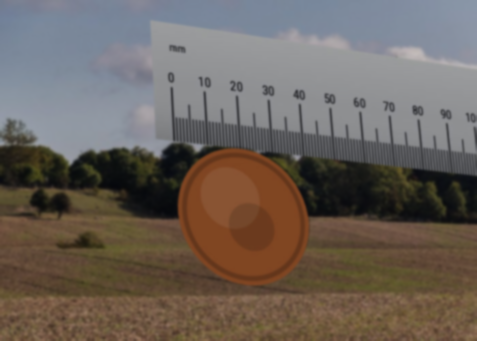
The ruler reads 40 mm
